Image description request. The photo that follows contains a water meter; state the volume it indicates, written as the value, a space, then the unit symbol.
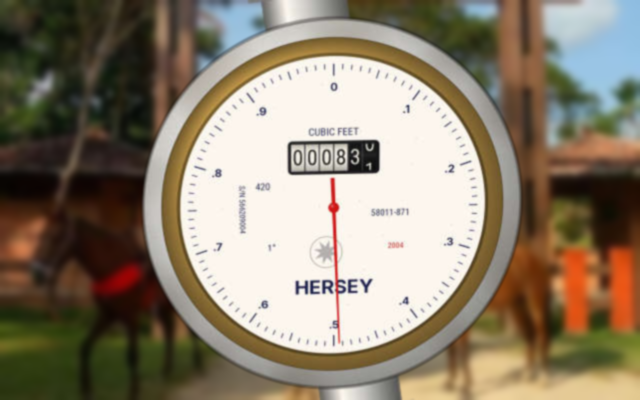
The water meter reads 830.49 ft³
